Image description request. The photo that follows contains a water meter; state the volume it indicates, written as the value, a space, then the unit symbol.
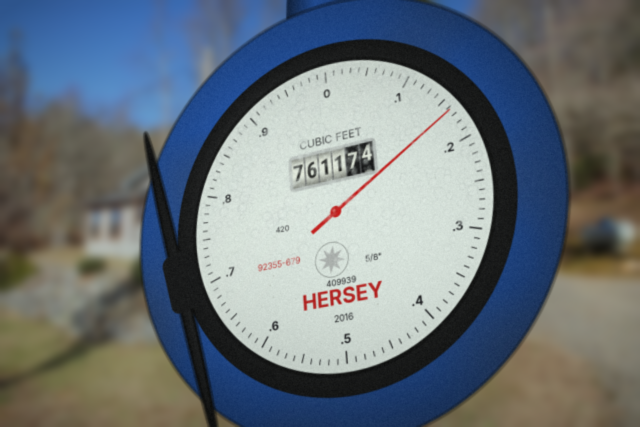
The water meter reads 761174.16 ft³
